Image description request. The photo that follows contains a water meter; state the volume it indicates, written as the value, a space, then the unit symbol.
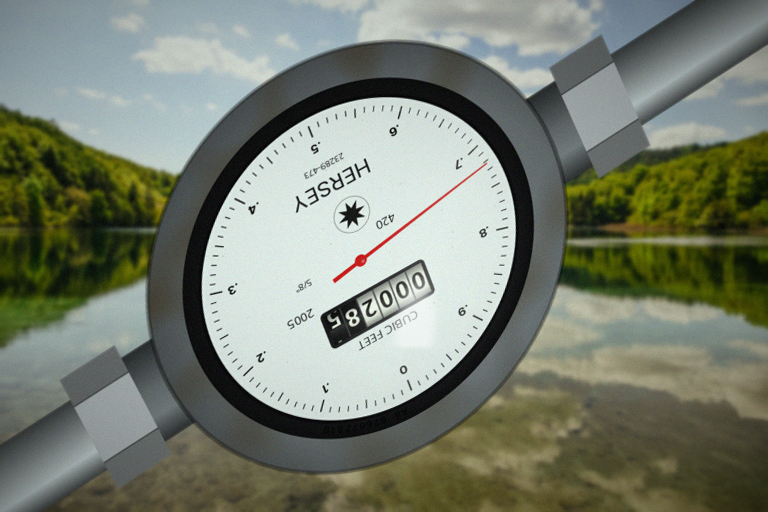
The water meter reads 284.72 ft³
